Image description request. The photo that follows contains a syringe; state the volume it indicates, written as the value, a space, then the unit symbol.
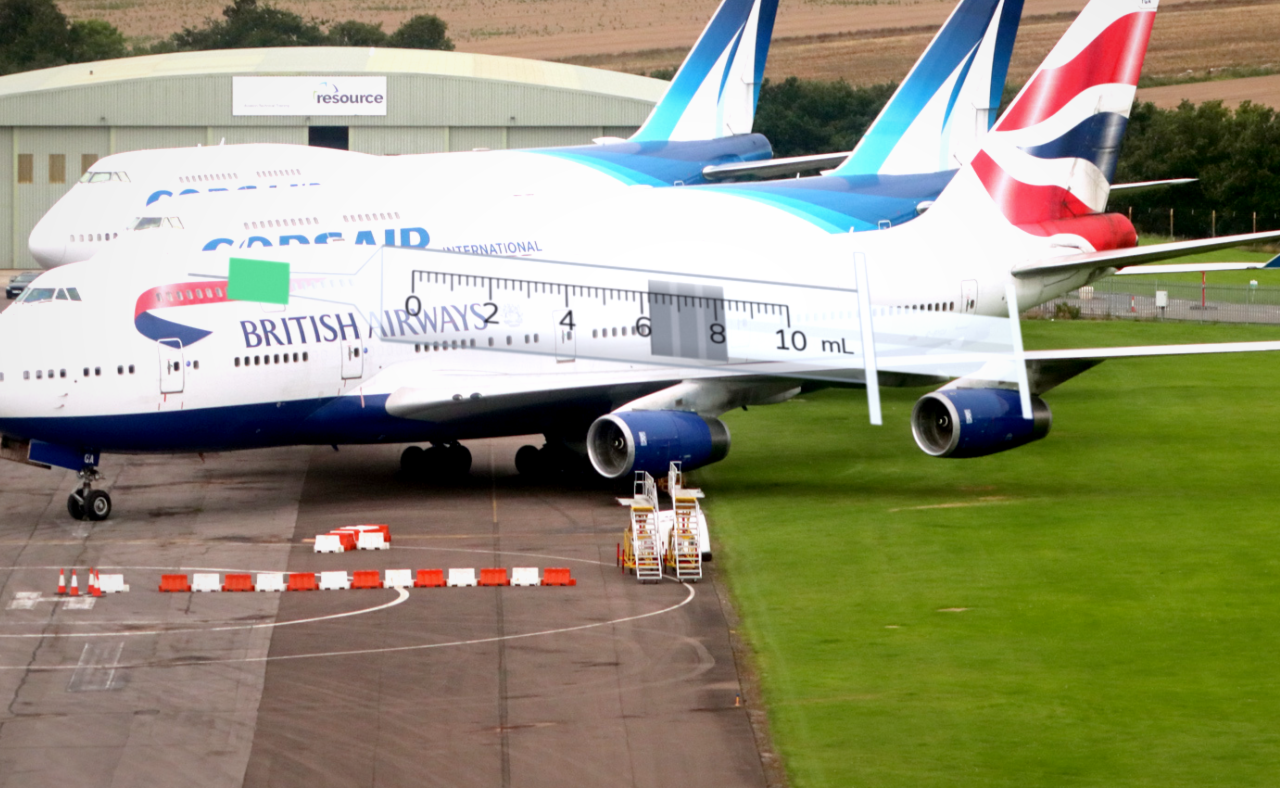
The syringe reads 6.2 mL
